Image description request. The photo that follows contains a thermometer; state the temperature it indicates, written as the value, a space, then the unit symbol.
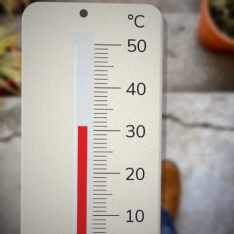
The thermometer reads 31 °C
